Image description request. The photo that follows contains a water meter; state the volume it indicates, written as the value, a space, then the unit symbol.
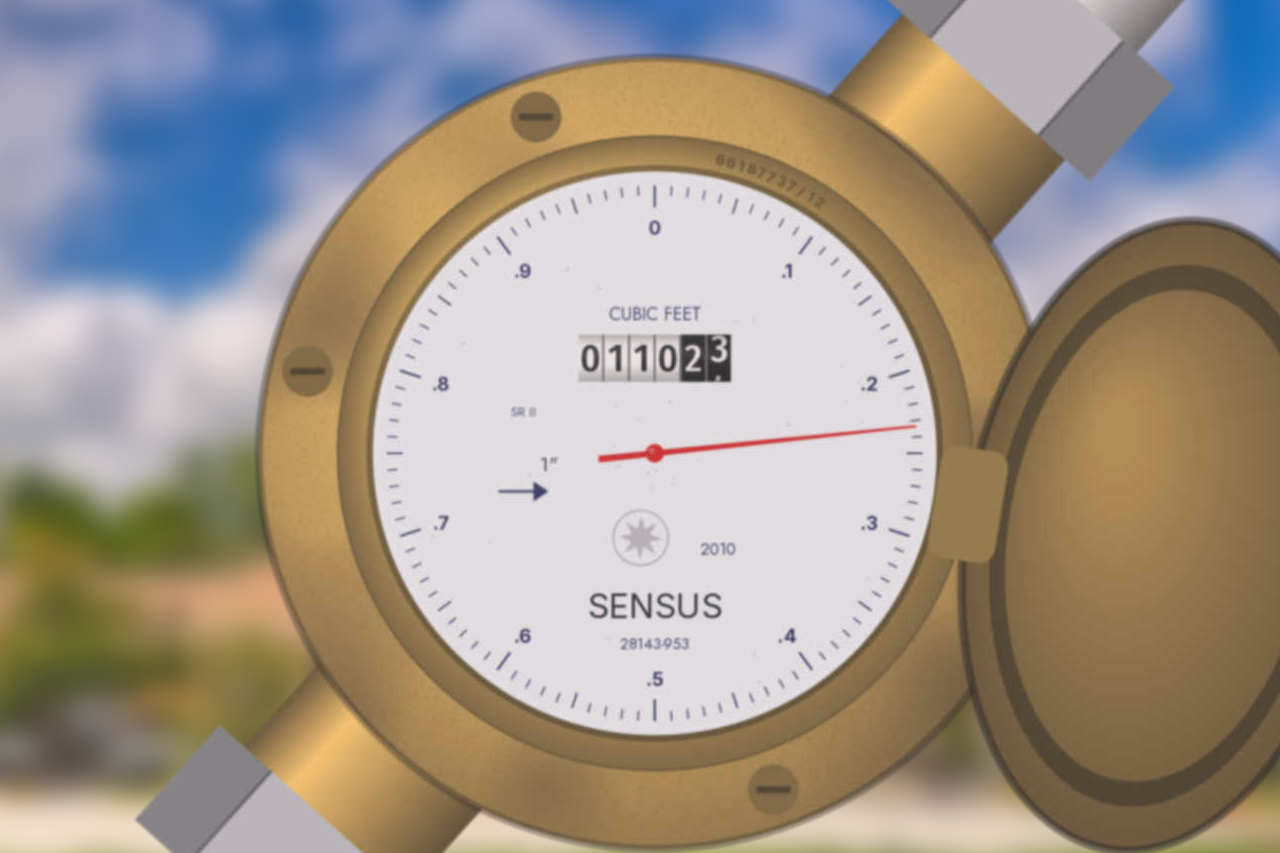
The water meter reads 11023.23 ft³
